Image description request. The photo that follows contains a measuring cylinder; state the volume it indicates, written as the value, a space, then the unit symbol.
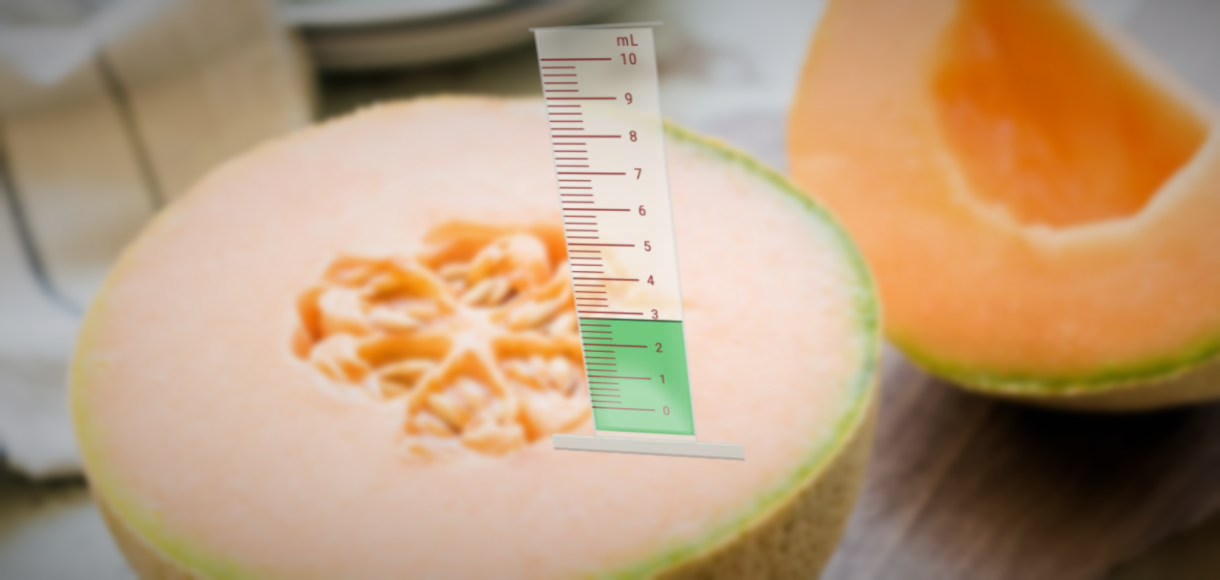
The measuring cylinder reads 2.8 mL
